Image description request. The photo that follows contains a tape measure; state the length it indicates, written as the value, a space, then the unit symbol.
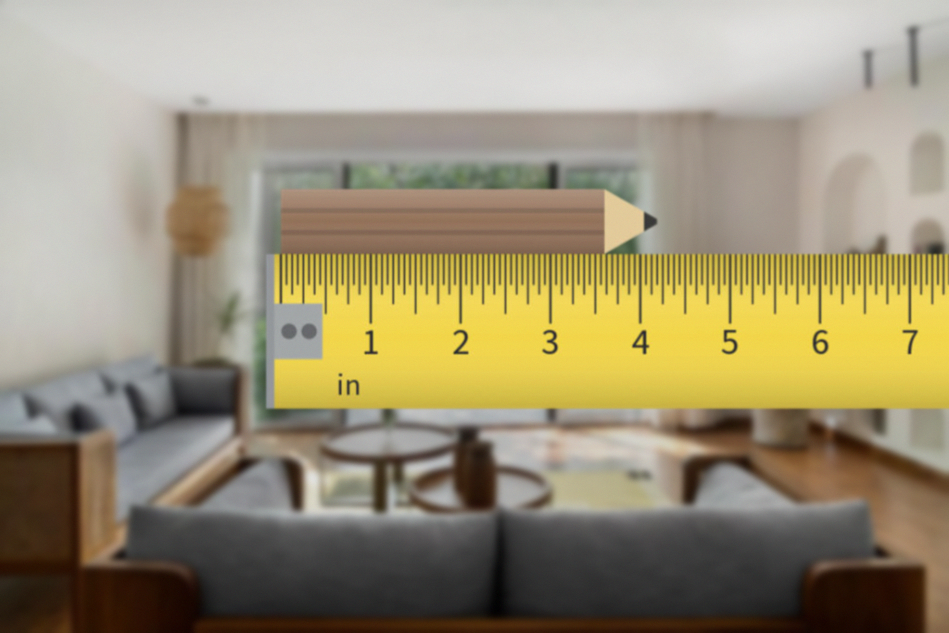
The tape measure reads 4.1875 in
